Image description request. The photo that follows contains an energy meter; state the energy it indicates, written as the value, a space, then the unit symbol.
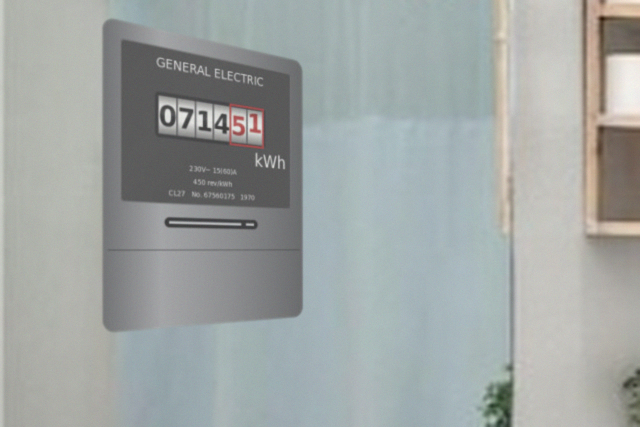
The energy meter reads 714.51 kWh
